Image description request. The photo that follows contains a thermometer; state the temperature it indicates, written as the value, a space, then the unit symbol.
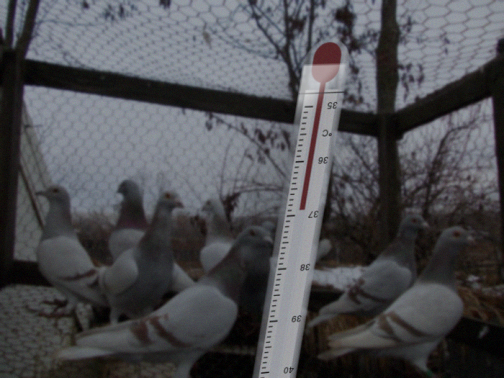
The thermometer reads 36.9 °C
